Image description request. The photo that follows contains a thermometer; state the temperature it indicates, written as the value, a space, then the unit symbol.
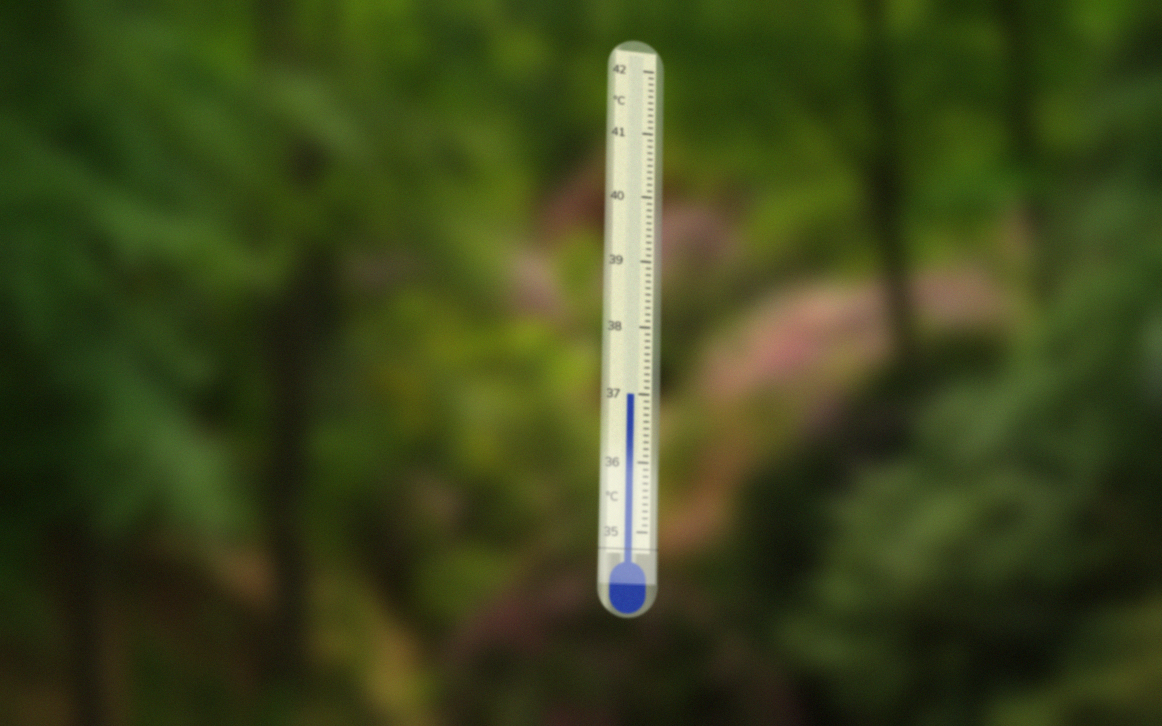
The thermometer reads 37 °C
